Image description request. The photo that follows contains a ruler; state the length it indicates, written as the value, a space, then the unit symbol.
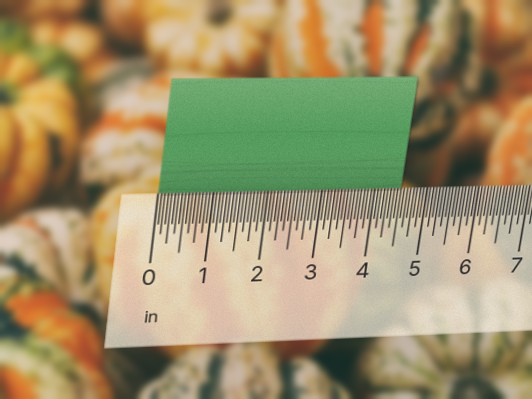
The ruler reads 4.5 in
